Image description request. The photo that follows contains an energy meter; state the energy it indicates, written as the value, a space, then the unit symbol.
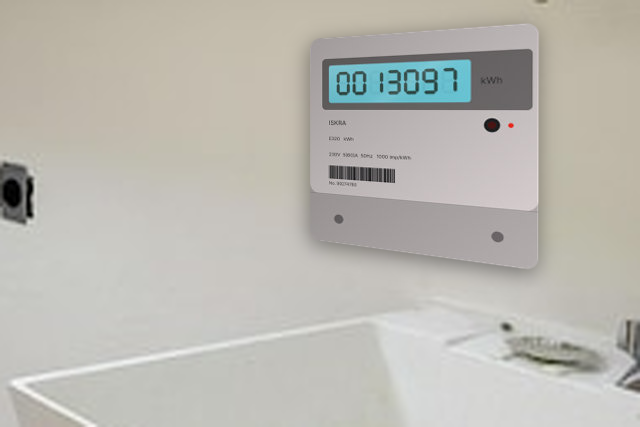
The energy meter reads 13097 kWh
